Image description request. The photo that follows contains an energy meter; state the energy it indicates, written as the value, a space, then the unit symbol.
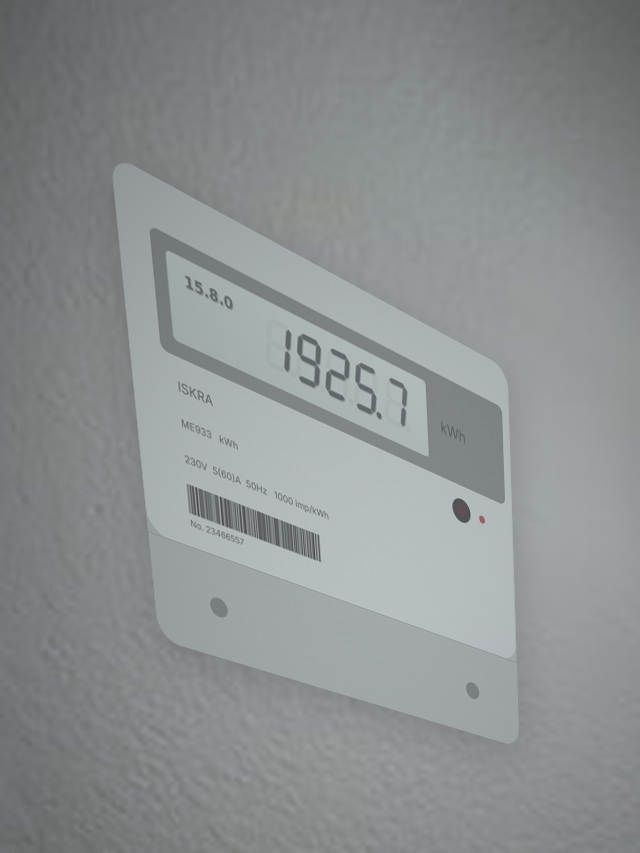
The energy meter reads 1925.7 kWh
